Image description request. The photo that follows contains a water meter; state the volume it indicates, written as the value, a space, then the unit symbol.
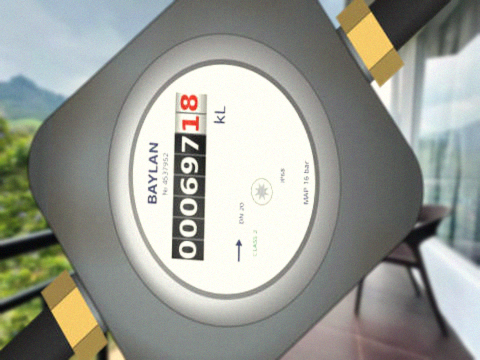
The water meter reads 697.18 kL
